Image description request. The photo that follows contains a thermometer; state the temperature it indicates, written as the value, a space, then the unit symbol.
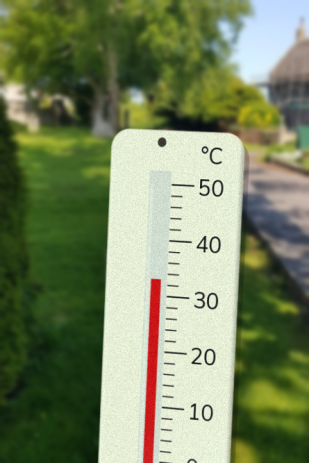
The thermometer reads 33 °C
